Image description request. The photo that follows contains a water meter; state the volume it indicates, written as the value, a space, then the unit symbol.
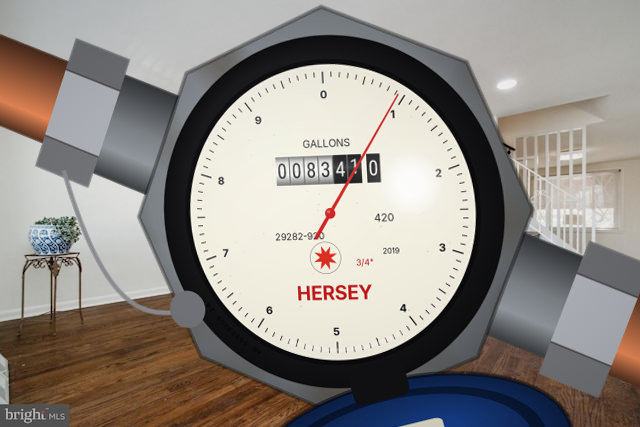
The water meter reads 83410.9 gal
